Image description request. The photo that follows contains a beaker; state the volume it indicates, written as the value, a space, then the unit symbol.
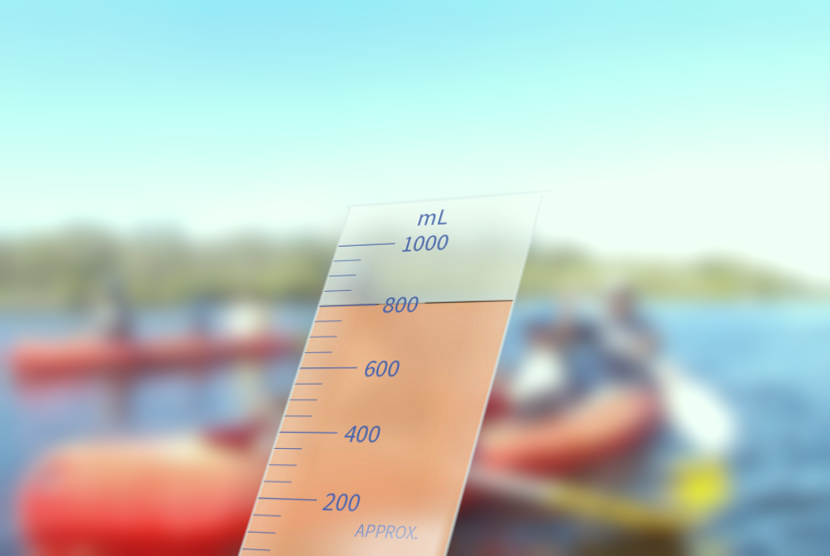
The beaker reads 800 mL
